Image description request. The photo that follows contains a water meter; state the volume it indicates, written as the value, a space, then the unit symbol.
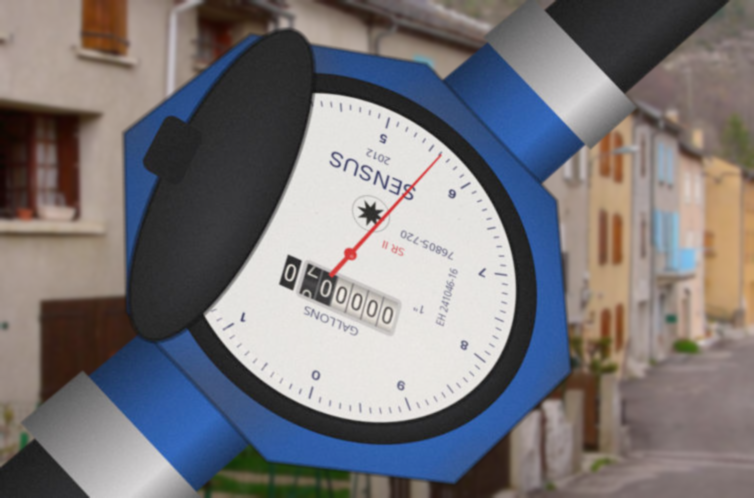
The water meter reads 65.6 gal
